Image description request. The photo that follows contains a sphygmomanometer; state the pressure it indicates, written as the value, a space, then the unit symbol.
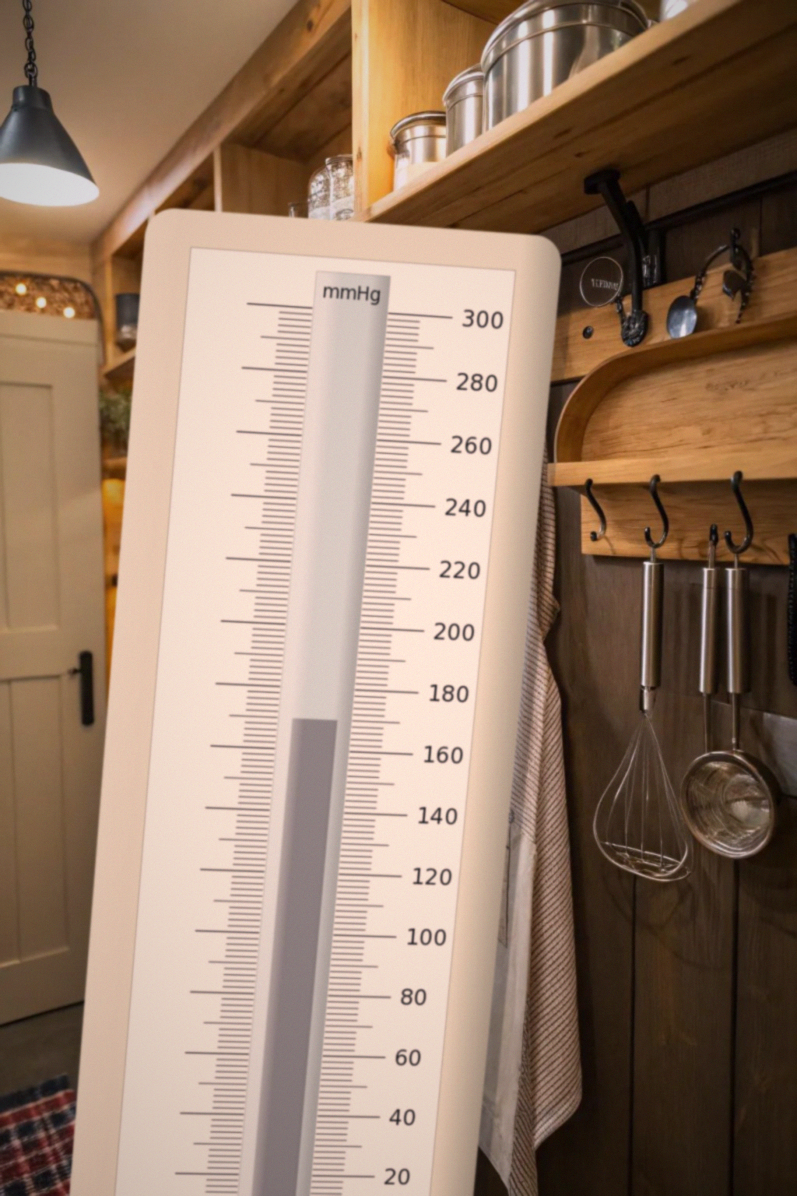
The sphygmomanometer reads 170 mmHg
